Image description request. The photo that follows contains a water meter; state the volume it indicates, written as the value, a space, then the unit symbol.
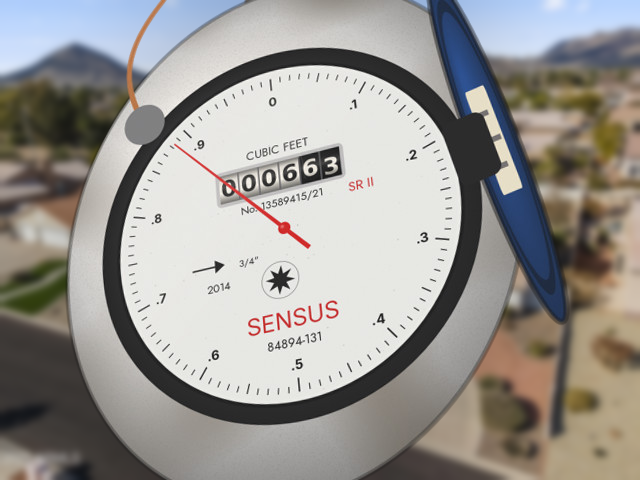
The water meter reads 662.88 ft³
